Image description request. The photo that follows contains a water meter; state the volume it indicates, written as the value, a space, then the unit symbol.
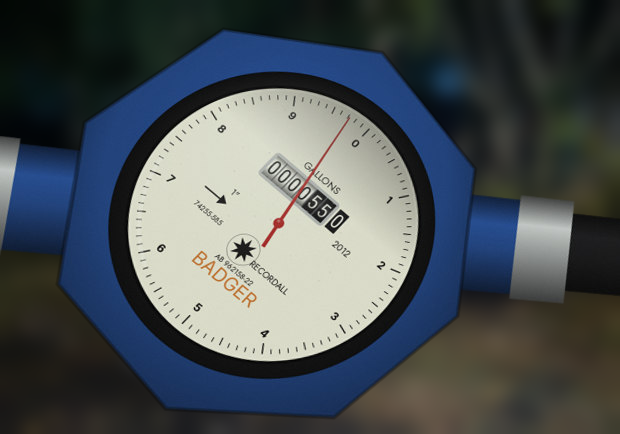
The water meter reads 549.7 gal
